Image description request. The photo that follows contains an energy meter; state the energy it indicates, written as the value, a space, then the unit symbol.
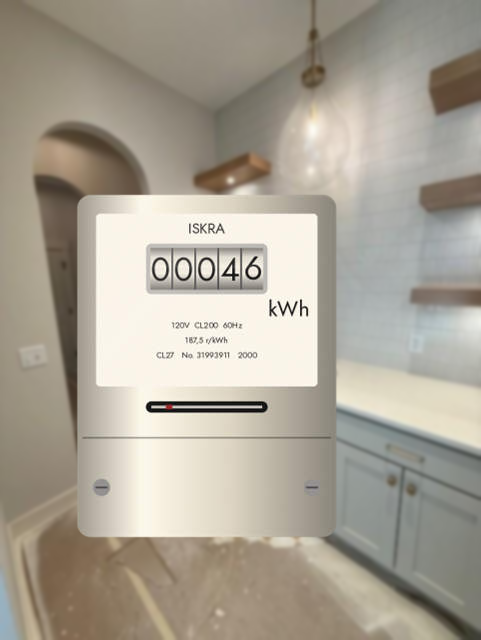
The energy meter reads 46 kWh
